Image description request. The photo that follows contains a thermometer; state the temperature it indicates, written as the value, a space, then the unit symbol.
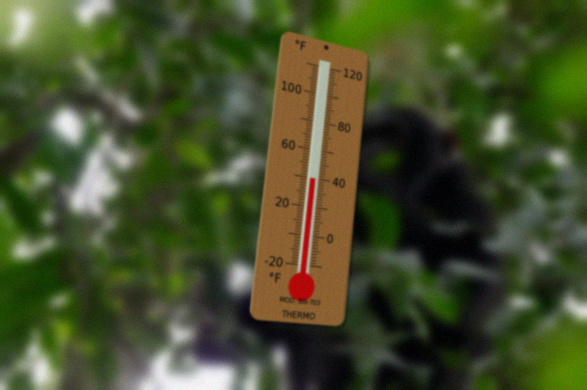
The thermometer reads 40 °F
